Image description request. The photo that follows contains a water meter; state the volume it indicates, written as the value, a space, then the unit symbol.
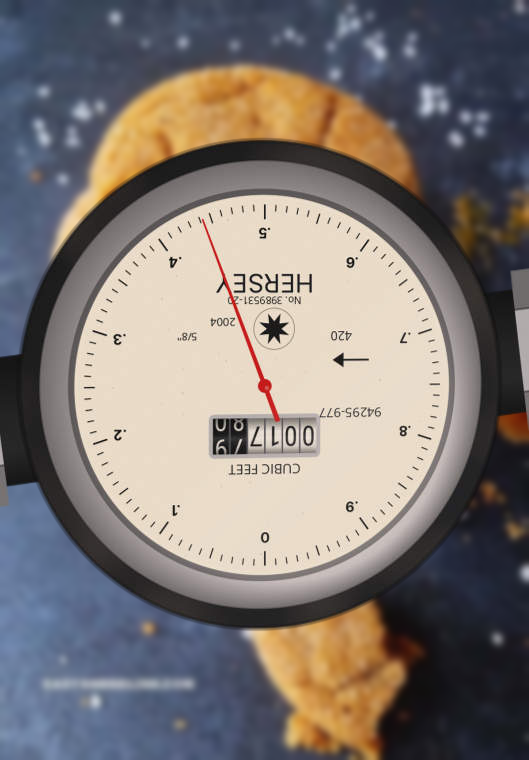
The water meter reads 1779.44 ft³
